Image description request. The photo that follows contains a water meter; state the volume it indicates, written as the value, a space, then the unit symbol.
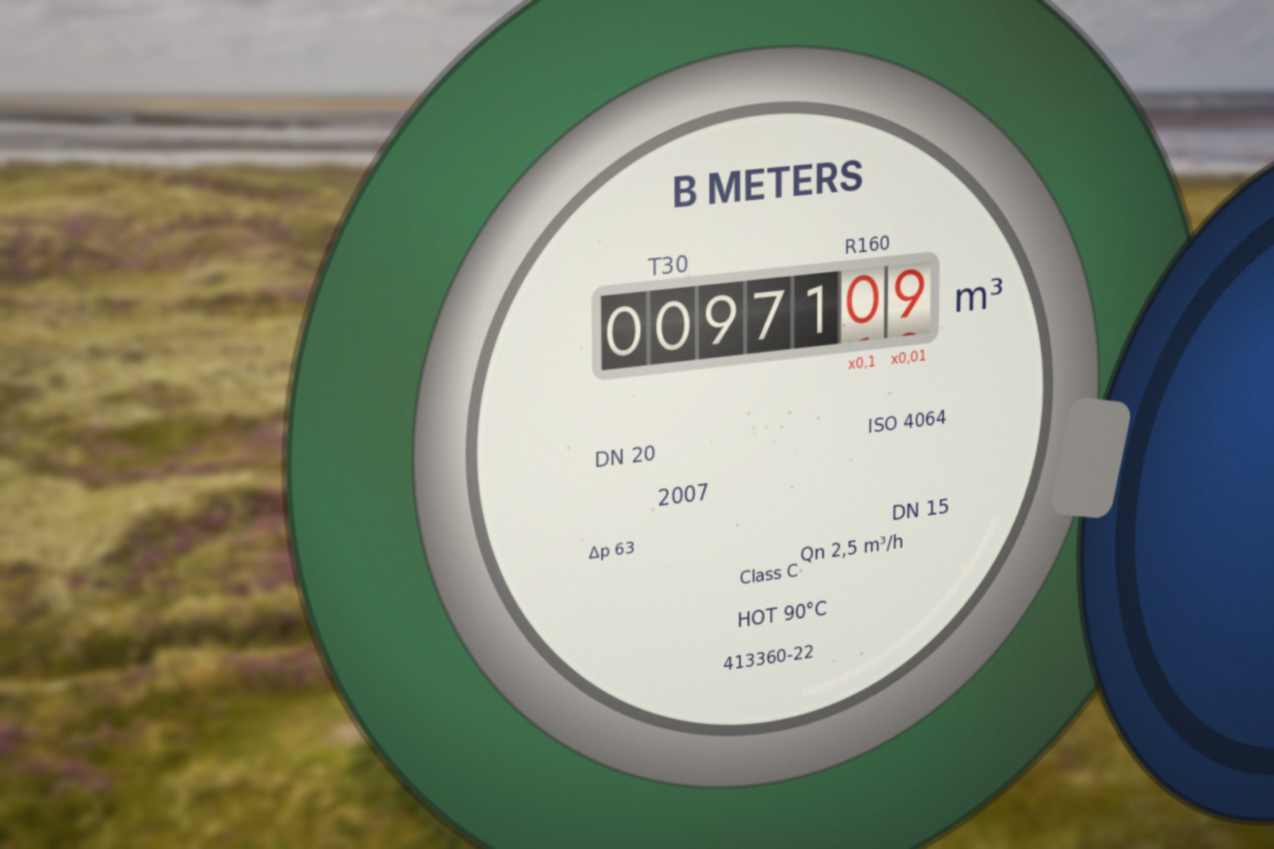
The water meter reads 971.09 m³
